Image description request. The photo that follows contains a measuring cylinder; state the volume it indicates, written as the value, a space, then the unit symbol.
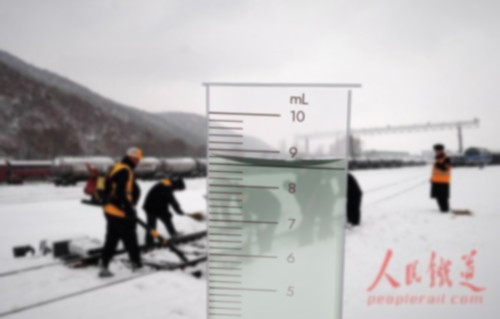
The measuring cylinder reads 8.6 mL
